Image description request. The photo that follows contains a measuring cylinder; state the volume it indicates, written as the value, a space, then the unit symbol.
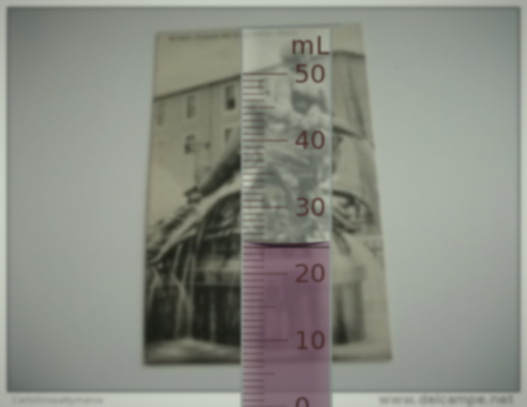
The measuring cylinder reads 24 mL
